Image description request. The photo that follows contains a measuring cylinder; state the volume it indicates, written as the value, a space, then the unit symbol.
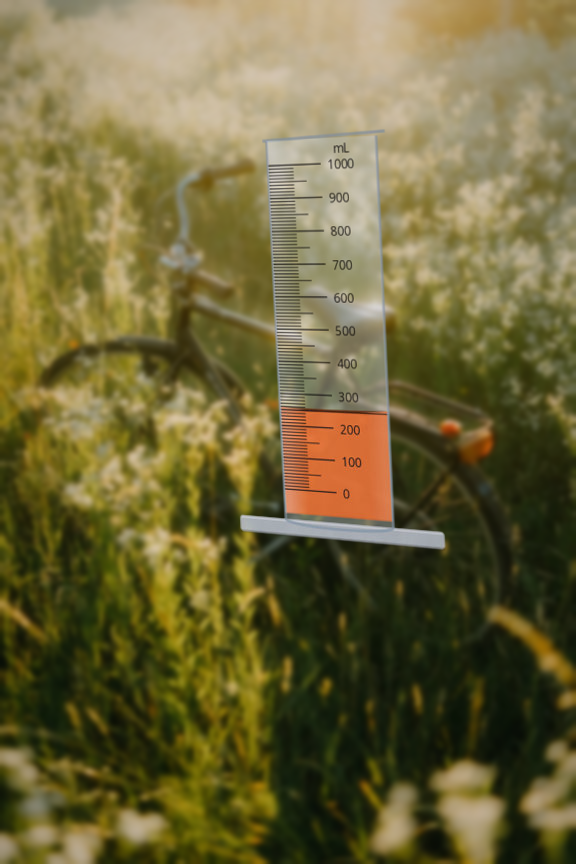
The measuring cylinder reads 250 mL
